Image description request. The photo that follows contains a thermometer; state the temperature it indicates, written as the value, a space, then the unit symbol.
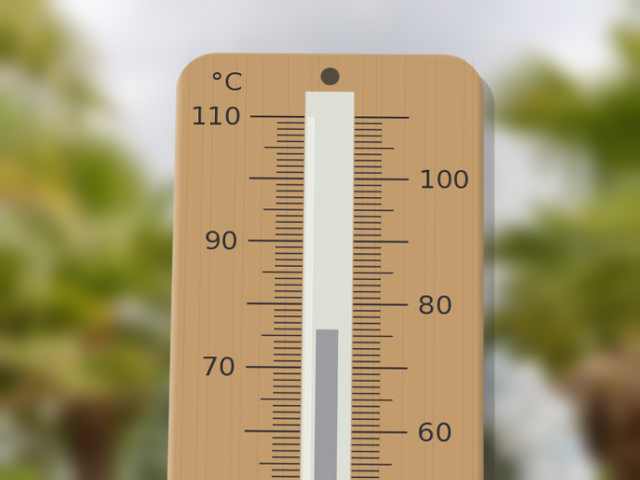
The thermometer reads 76 °C
